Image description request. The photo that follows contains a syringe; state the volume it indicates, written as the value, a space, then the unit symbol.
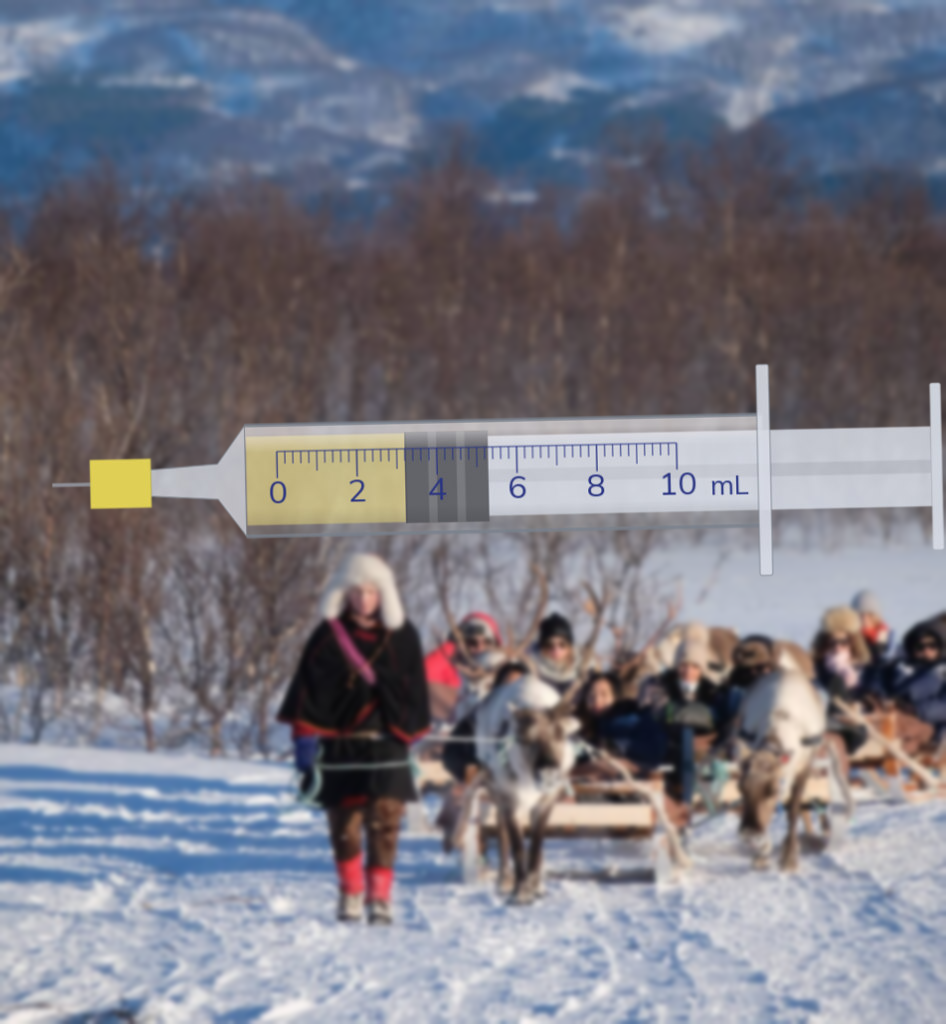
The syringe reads 3.2 mL
